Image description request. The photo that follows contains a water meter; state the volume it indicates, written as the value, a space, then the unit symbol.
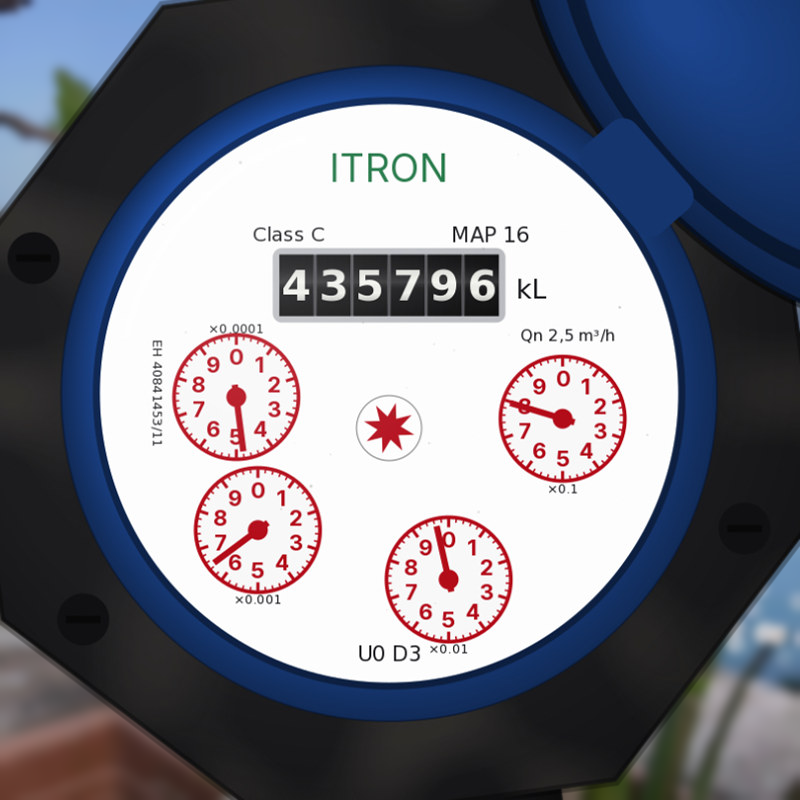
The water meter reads 435796.7964 kL
